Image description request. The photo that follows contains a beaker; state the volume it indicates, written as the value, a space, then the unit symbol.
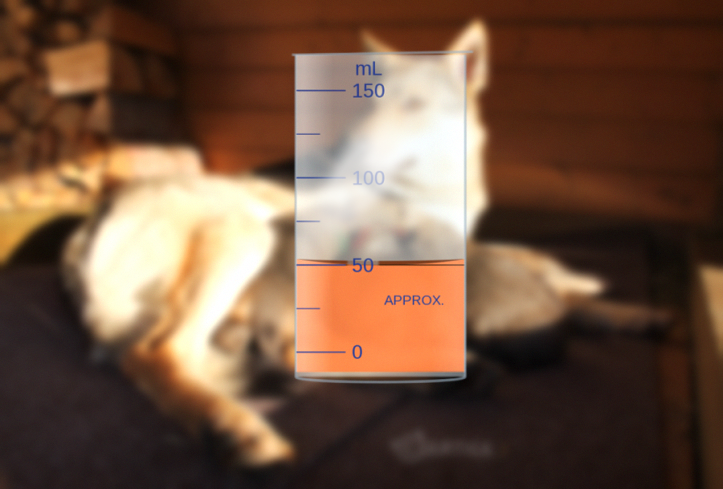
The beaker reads 50 mL
